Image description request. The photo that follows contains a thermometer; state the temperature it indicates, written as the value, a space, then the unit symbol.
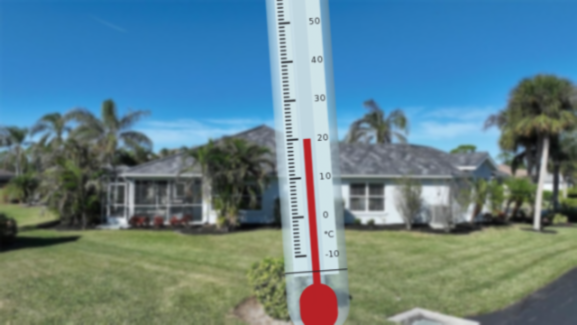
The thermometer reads 20 °C
